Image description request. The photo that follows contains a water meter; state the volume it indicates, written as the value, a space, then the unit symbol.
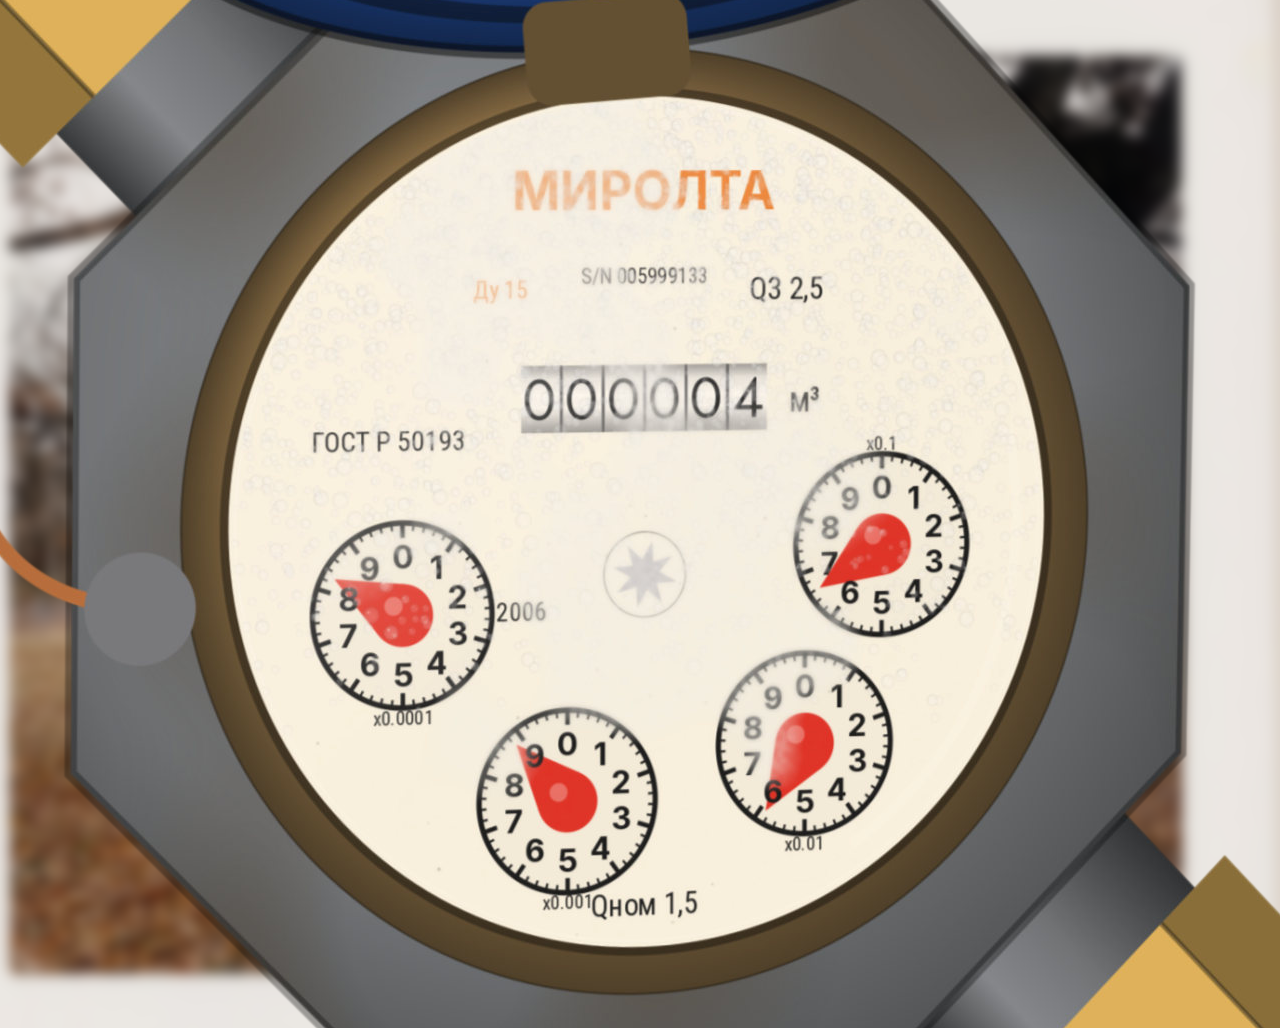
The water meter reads 4.6588 m³
